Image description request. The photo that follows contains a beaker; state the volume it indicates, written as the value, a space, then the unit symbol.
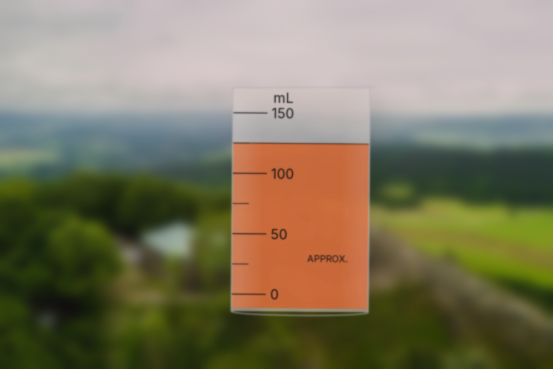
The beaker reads 125 mL
